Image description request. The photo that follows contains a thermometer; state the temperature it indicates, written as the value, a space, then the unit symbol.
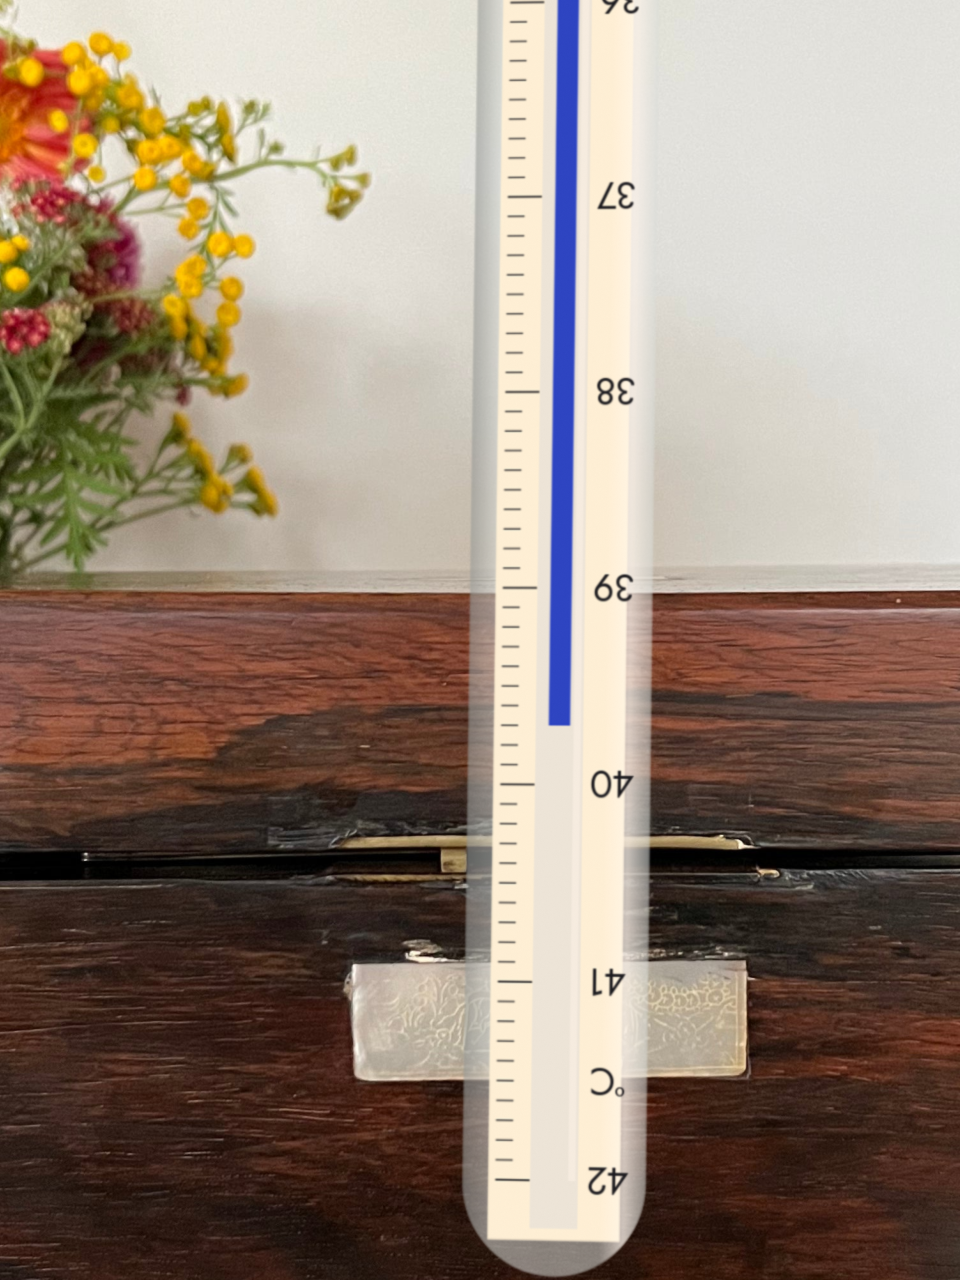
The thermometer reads 39.7 °C
